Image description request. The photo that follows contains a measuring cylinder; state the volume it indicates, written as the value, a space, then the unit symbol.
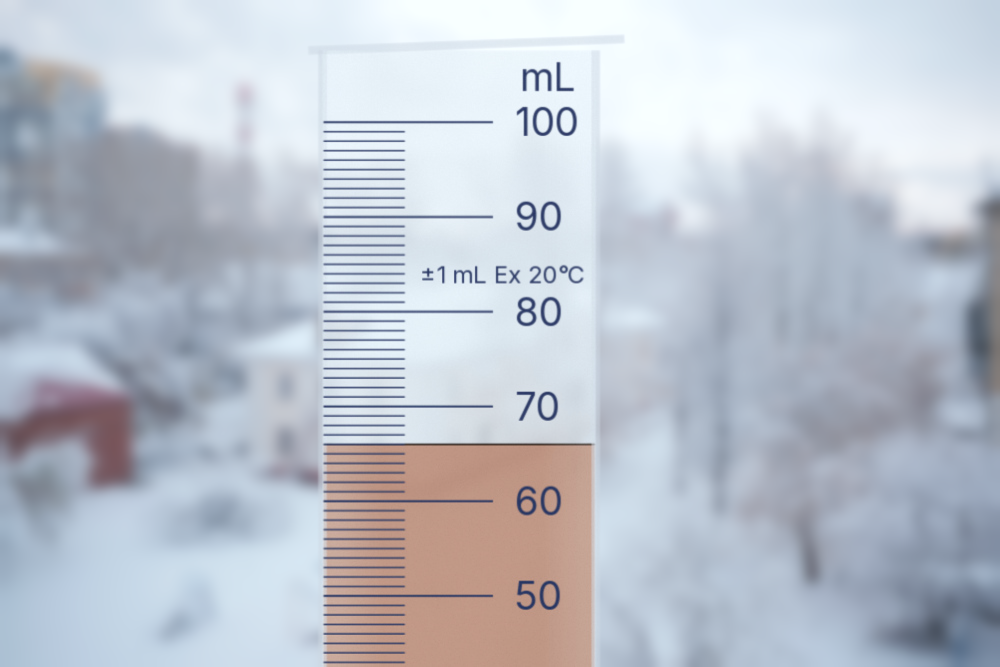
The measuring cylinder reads 66 mL
